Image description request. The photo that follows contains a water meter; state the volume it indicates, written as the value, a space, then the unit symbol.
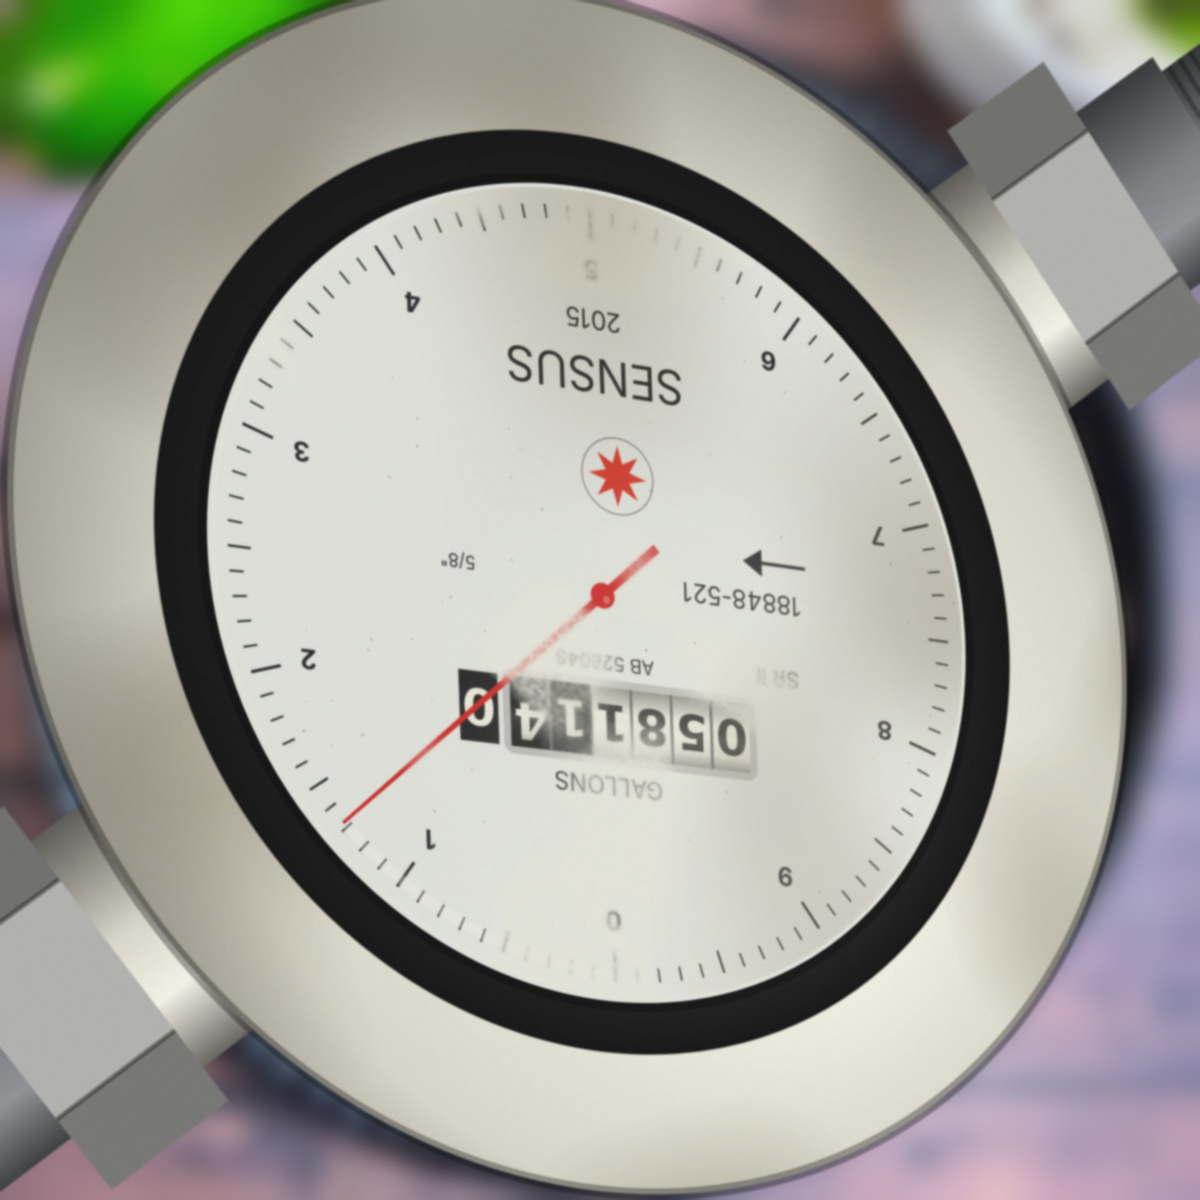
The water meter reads 581141.3 gal
